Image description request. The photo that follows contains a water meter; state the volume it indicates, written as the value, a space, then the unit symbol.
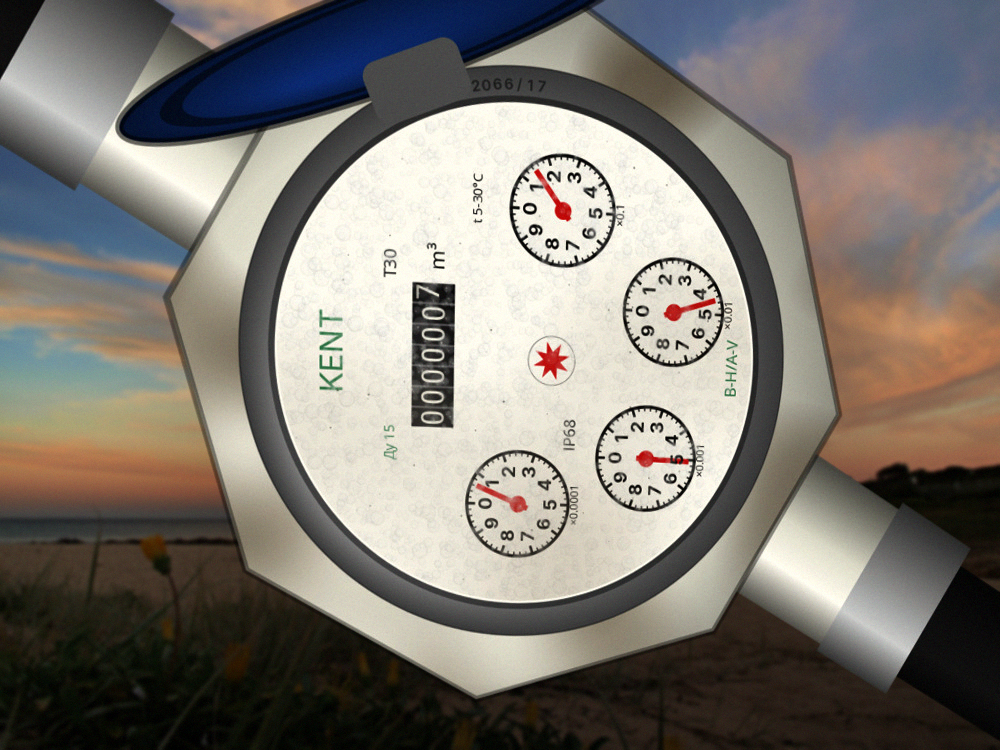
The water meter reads 7.1450 m³
